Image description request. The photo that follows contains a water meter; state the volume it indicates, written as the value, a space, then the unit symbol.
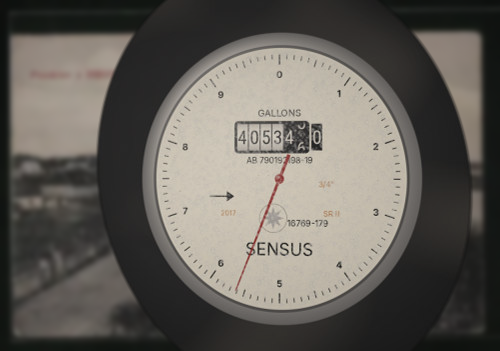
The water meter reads 4053455.6 gal
